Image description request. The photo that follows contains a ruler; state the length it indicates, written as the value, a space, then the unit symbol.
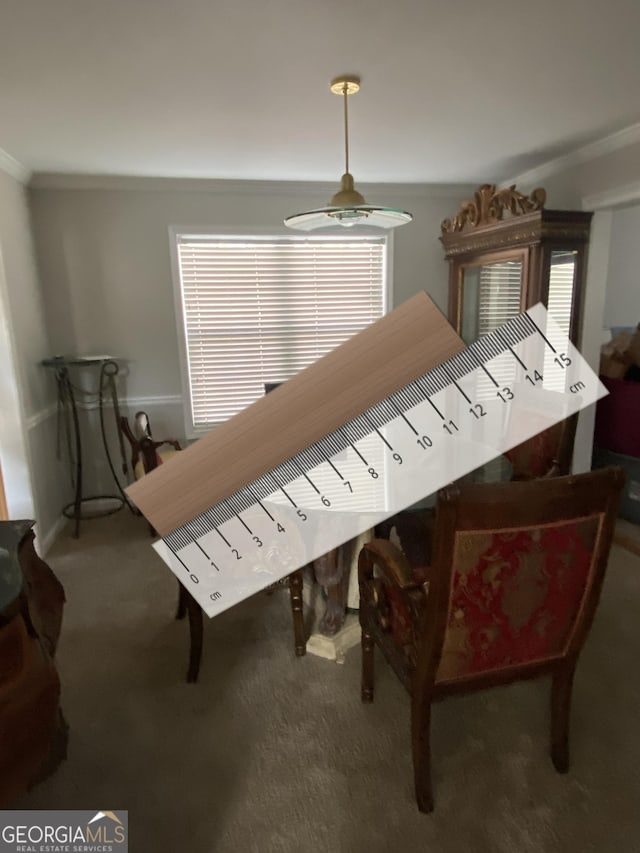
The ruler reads 13 cm
